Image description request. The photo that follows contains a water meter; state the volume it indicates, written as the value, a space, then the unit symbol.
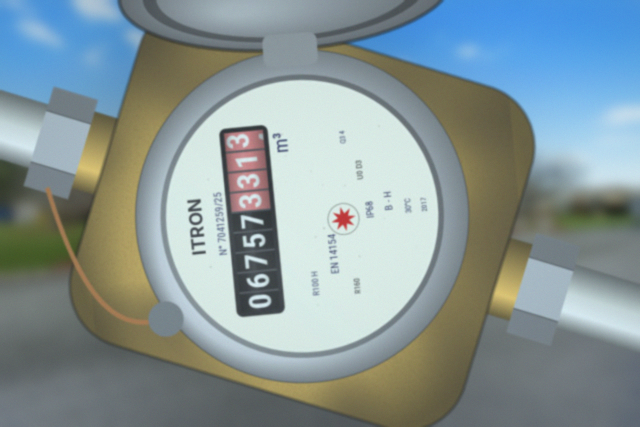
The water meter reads 6757.3313 m³
